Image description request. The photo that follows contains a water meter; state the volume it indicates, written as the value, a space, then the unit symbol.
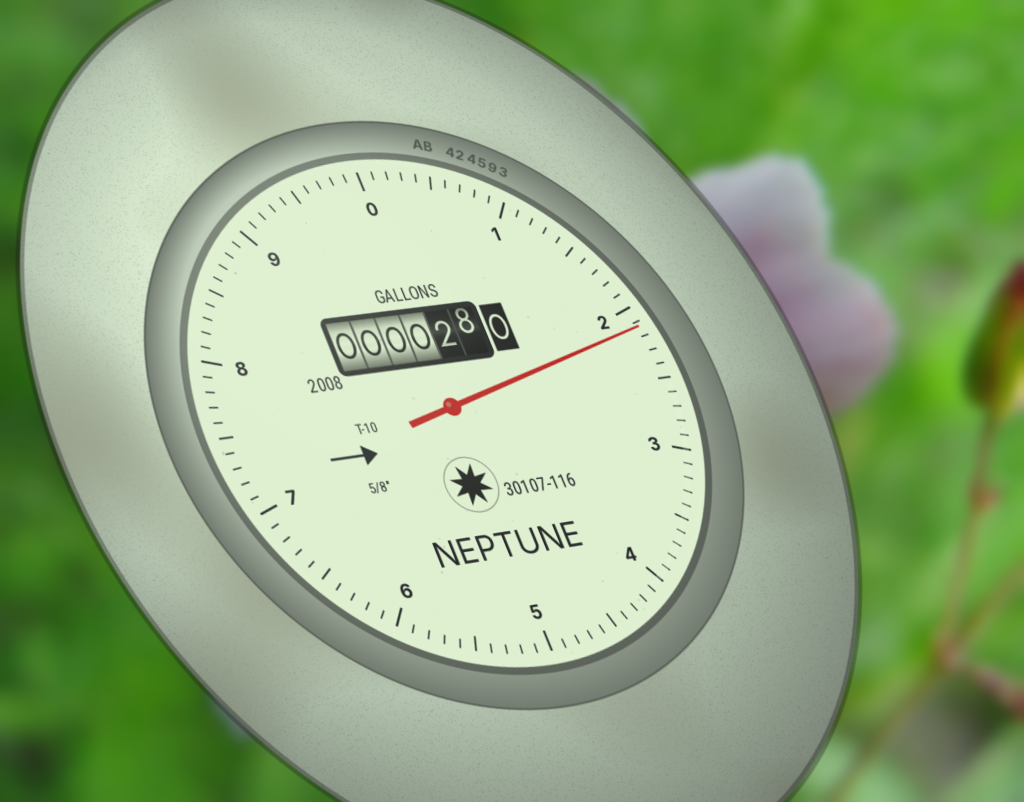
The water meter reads 282.1 gal
